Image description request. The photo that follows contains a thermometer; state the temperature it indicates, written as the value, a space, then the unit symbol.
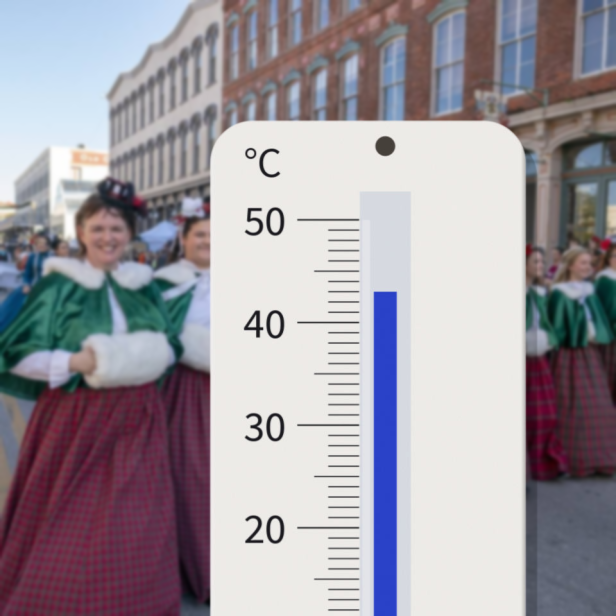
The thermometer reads 43 °C
